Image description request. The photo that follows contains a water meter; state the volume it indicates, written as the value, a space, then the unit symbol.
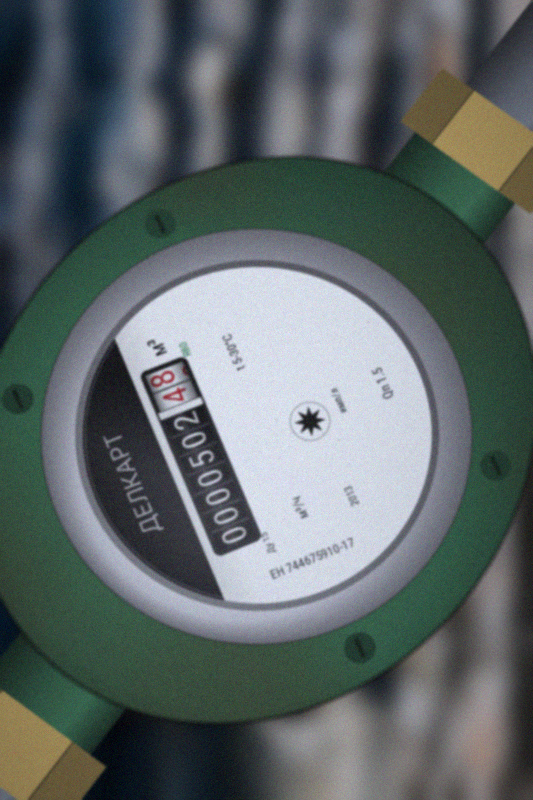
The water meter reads 502.48 m³
